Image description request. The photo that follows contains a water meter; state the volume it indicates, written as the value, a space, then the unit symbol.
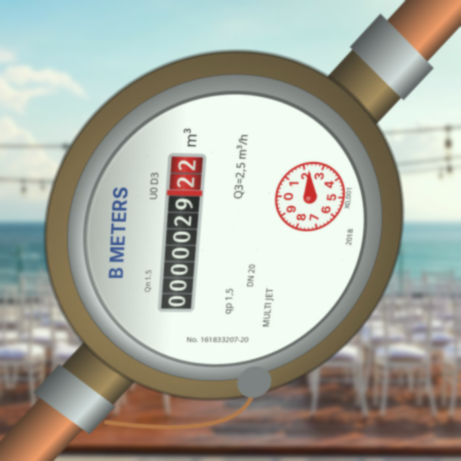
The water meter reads 29.222 m³
